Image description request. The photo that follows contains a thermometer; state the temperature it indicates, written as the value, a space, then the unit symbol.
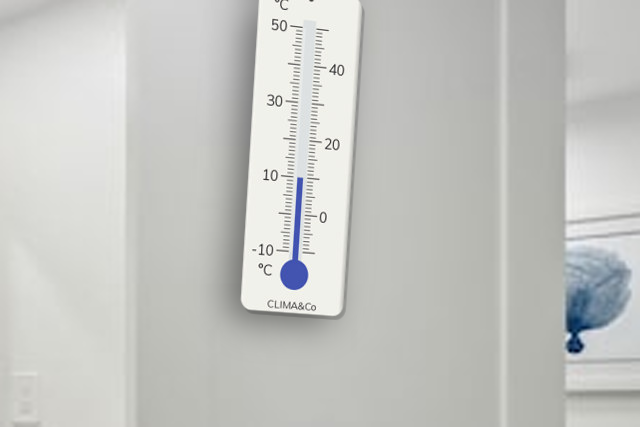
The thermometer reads 10 °C
